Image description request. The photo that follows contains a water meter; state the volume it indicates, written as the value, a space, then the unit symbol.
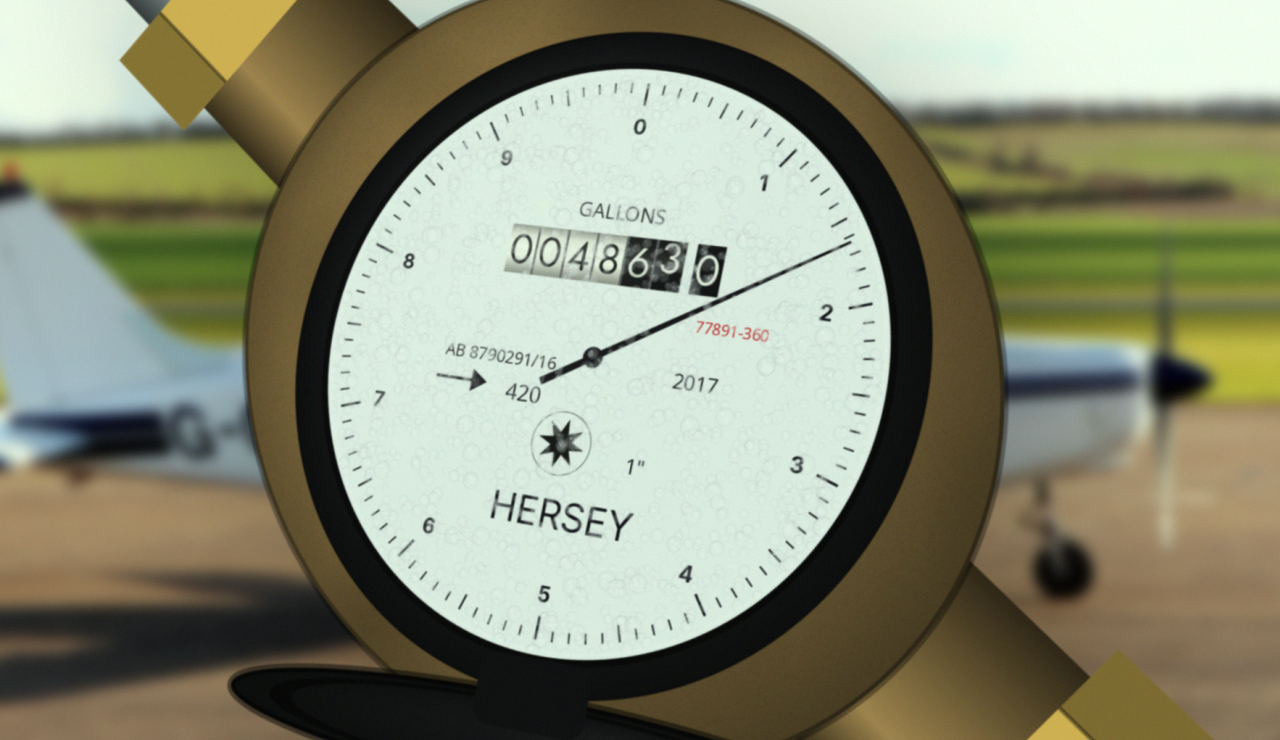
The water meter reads 48631.6 gal
